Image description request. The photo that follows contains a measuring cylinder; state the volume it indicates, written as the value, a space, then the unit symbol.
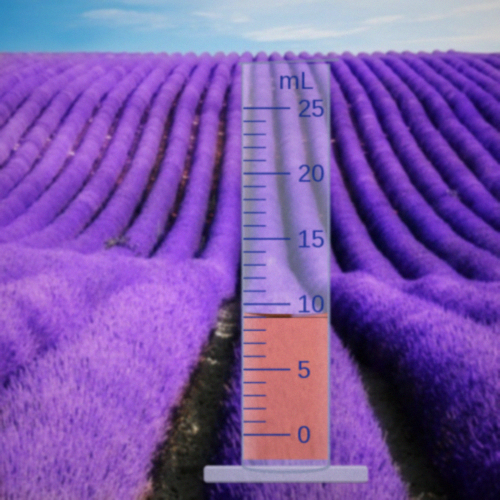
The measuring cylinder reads 9 mL
